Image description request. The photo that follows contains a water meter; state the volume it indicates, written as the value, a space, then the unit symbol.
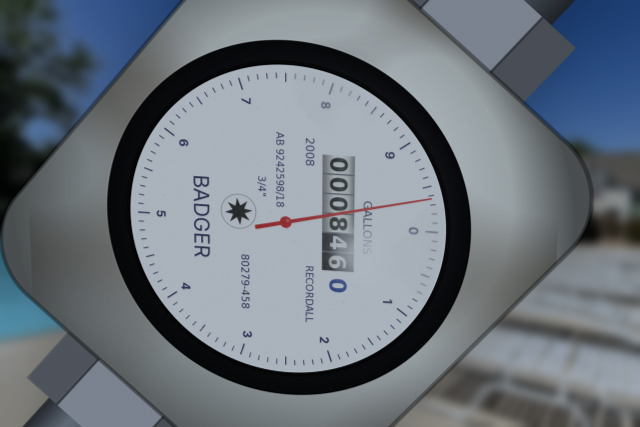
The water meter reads 8459.6 gal
